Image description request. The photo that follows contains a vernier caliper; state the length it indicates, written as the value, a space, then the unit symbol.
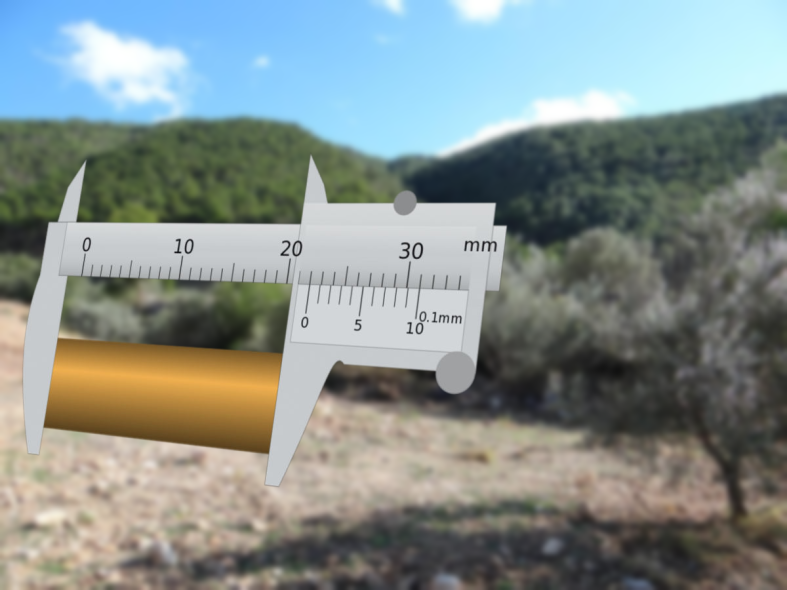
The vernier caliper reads 22.0 mm
